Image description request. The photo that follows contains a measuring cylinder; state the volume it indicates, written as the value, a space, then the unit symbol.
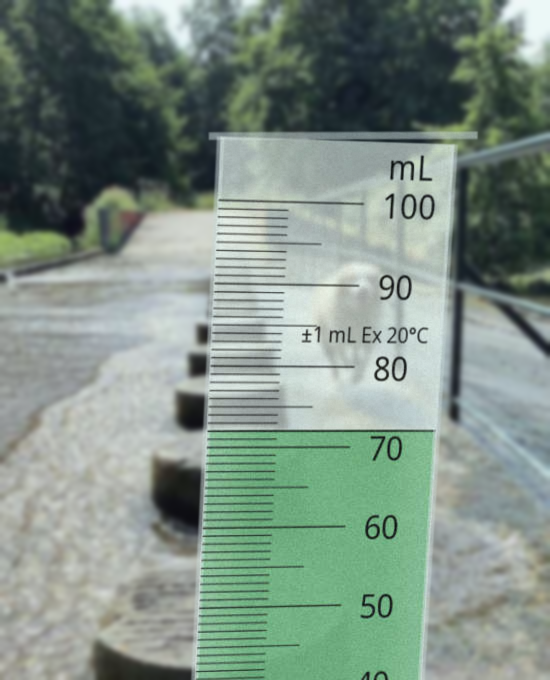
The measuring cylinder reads 72 mL
